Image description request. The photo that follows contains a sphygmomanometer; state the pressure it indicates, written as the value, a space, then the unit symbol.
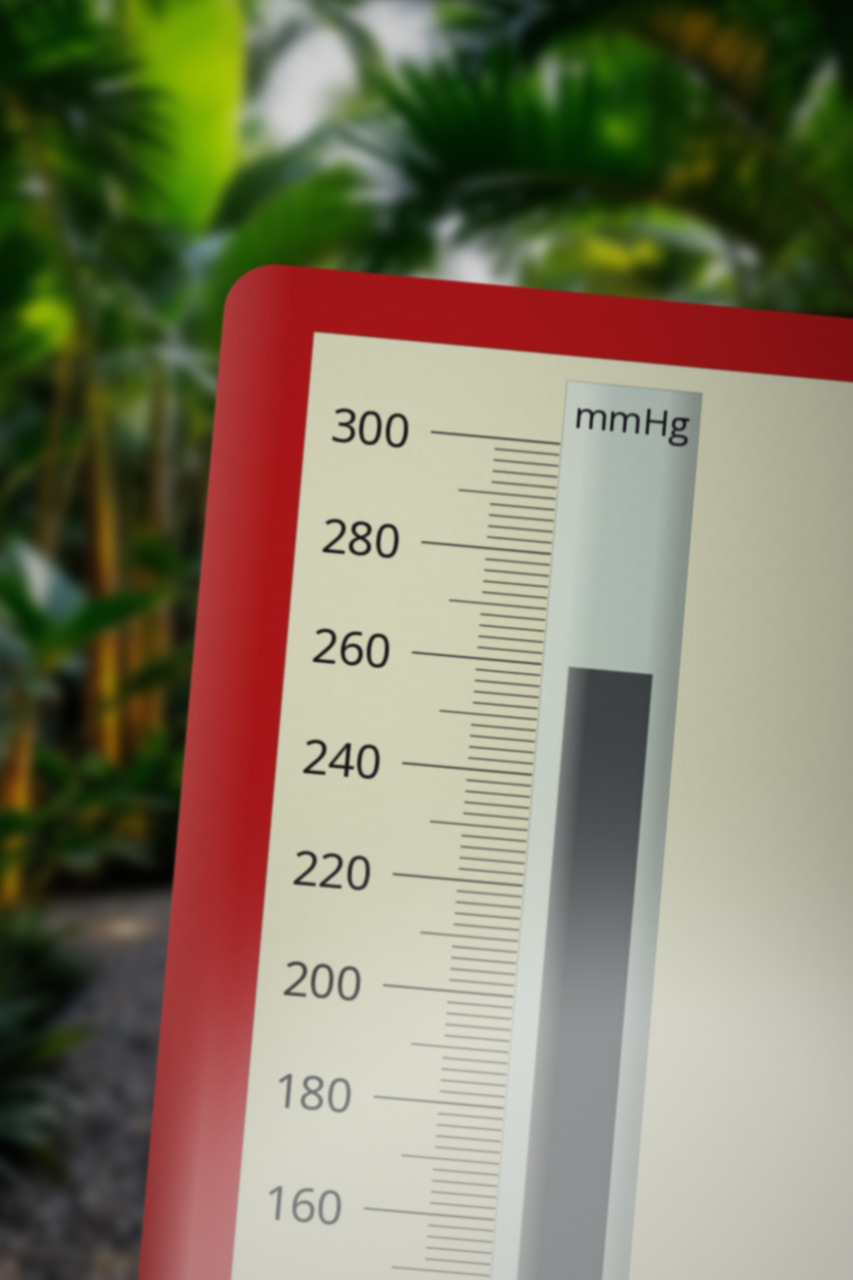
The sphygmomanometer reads 260 mmHg
